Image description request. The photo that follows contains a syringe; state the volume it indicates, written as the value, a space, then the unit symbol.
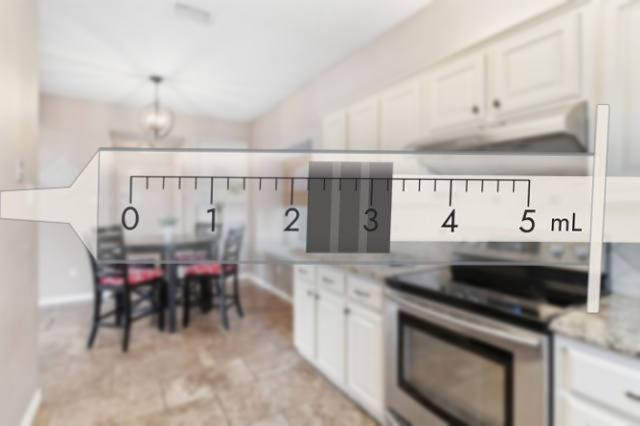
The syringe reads 2.2 mL
